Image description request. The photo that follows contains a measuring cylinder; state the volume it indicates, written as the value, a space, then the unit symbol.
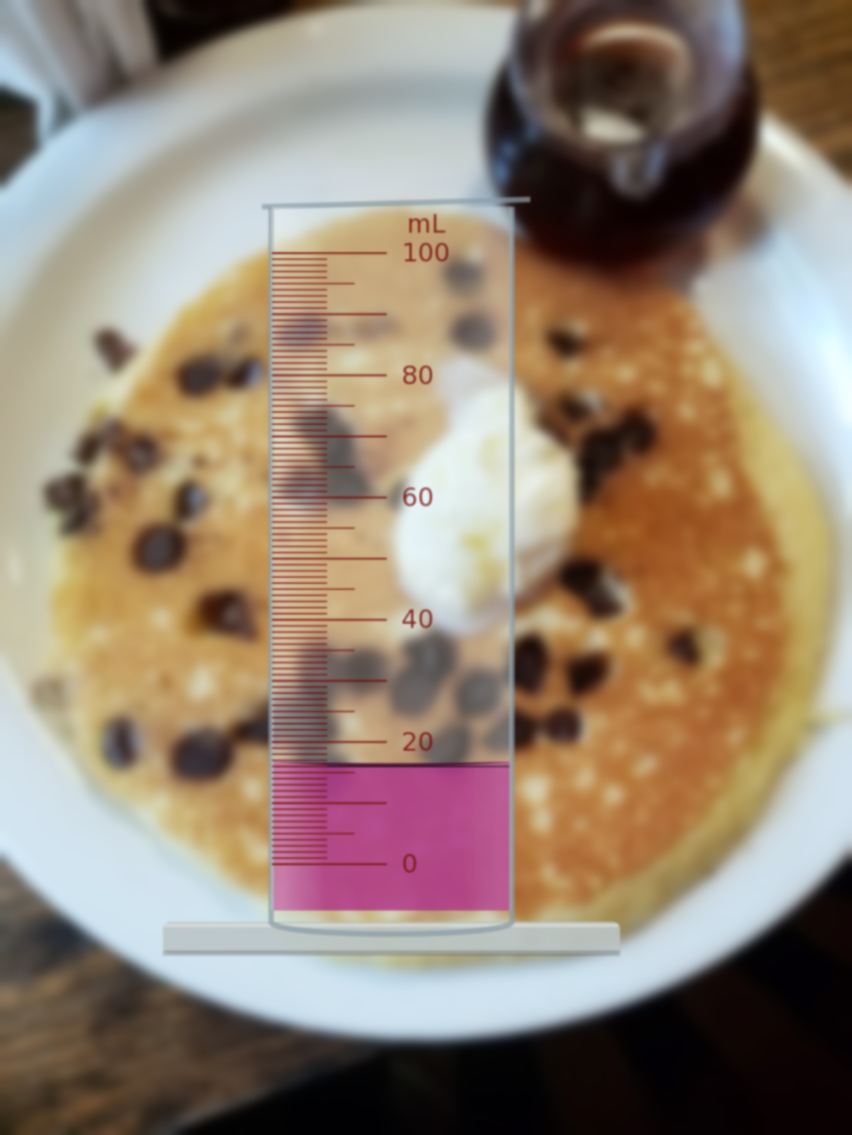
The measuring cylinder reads 16 mL
